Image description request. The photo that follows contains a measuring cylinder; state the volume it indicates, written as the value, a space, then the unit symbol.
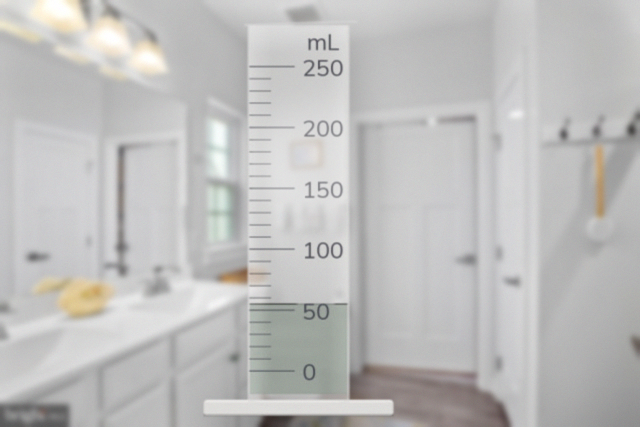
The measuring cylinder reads 55 mL
